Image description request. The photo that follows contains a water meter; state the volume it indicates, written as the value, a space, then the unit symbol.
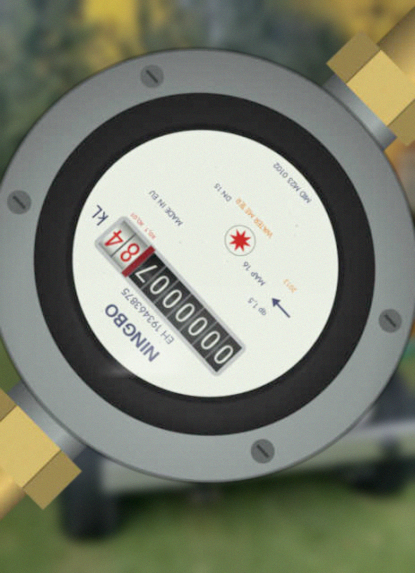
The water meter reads 7.84 kL
